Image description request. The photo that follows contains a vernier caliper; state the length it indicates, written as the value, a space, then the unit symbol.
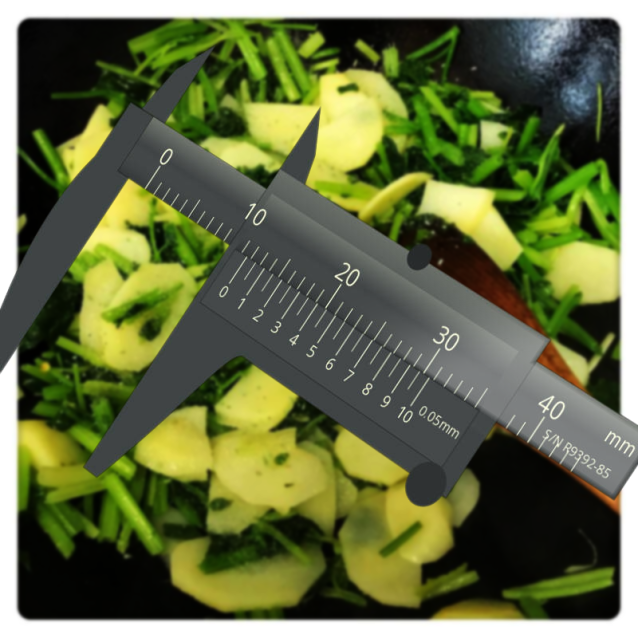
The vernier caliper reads 11.6 mm
